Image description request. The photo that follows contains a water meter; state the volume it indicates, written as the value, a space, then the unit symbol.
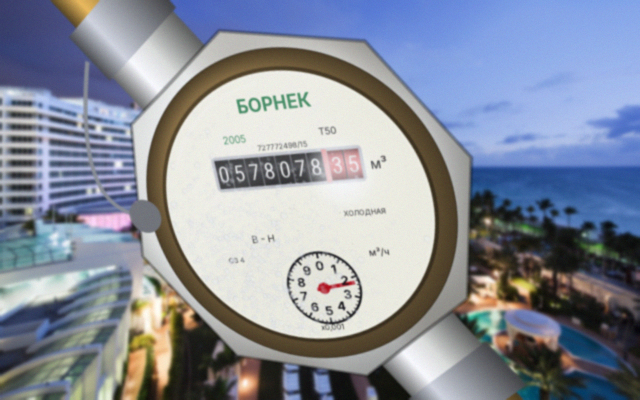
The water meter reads 578078.352 m³
